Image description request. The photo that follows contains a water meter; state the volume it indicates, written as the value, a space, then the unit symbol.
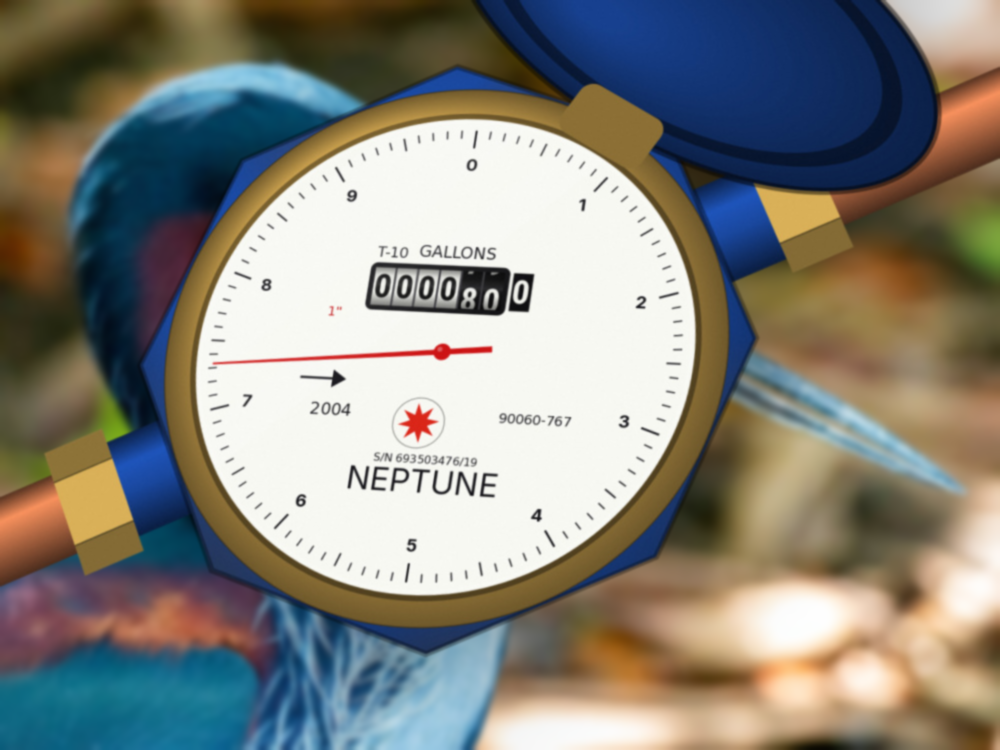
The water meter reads 797.3 gal
